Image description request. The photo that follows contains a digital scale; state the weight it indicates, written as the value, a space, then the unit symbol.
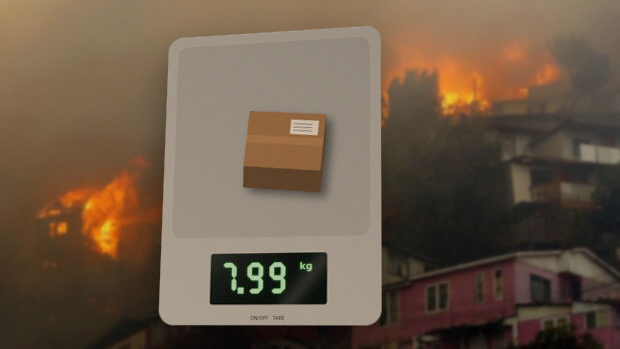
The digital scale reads 7.99 kg
